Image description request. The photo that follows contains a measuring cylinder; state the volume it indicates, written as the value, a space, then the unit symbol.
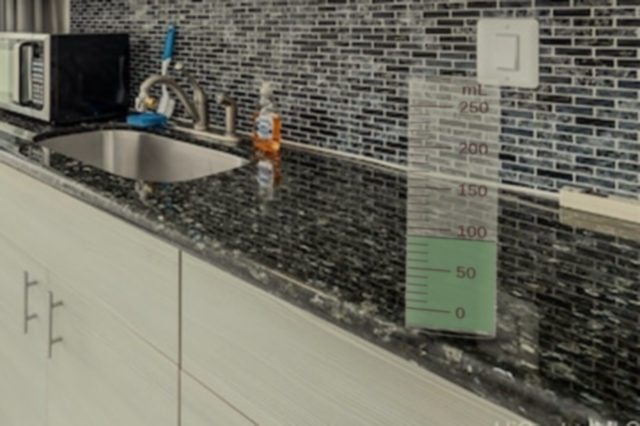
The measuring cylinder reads 90 mL
